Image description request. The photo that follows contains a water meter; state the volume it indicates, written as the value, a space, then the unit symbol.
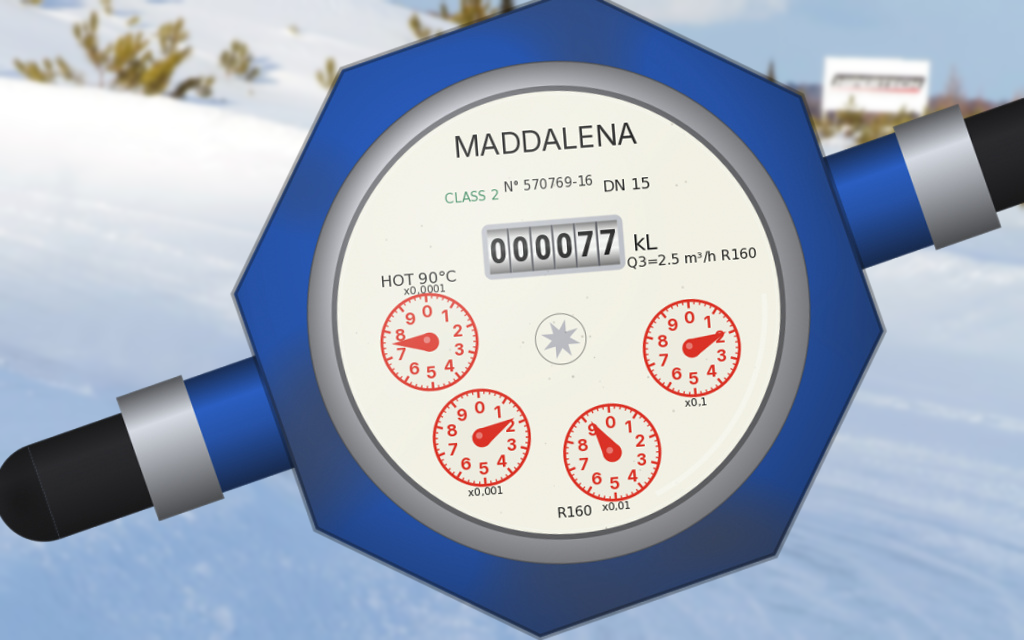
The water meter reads 77.1917 kL
